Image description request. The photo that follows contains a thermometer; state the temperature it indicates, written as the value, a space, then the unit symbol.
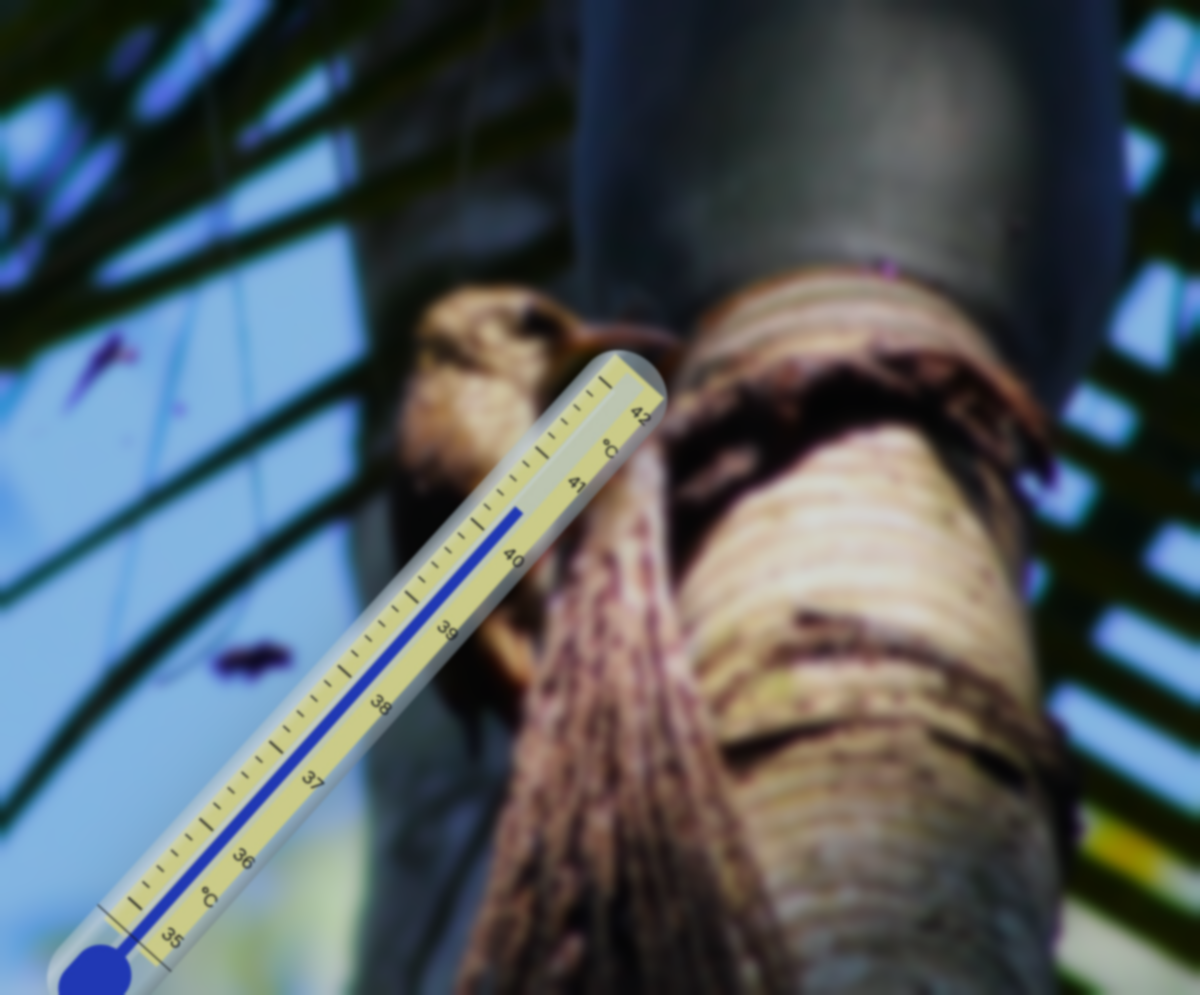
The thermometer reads 40.4 °C
